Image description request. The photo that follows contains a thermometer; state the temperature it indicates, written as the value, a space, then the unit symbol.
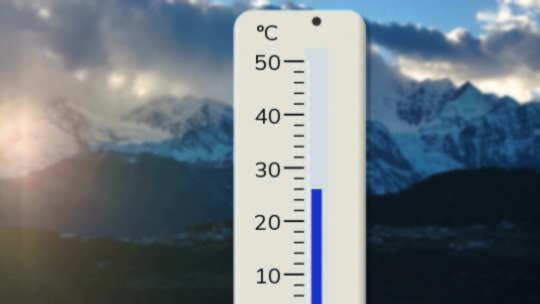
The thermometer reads 26 °C
